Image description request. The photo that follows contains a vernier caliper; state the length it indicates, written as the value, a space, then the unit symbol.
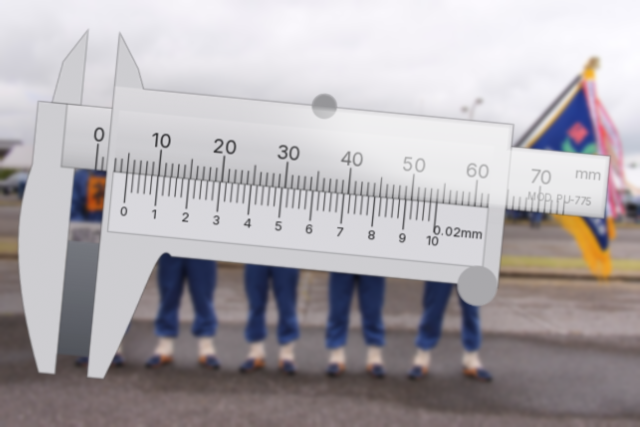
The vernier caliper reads 5.0 mm
